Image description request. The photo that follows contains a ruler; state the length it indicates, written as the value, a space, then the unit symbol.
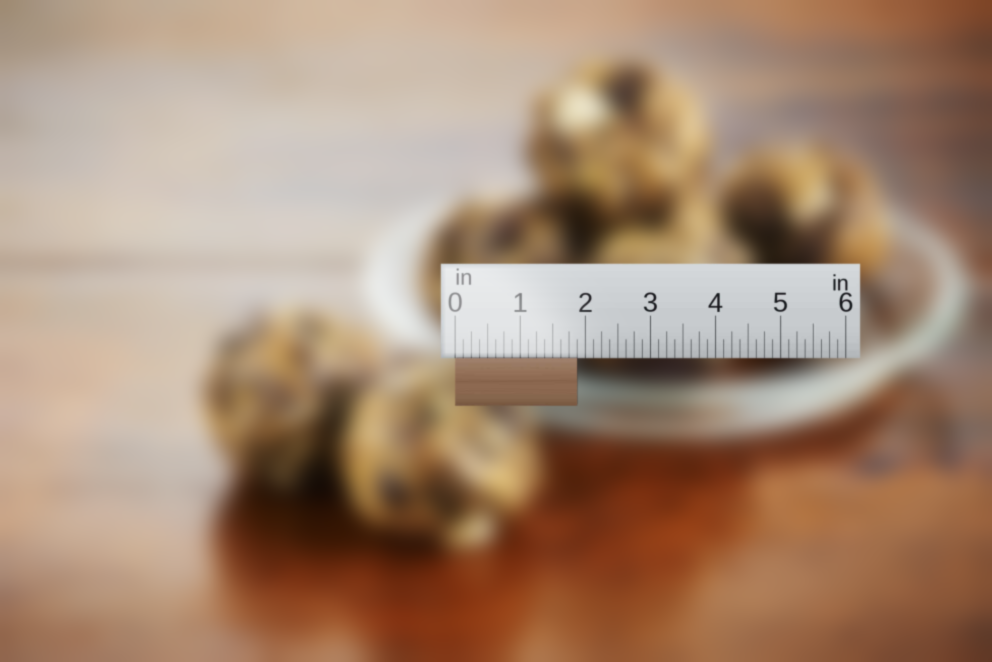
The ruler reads 1.875 in
